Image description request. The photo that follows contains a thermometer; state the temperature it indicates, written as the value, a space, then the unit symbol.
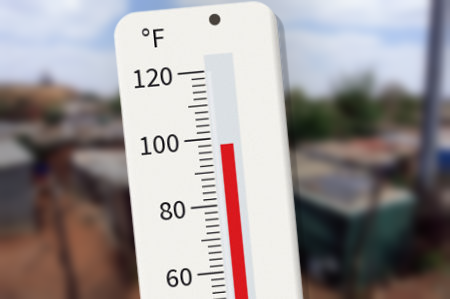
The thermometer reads 98 °F
